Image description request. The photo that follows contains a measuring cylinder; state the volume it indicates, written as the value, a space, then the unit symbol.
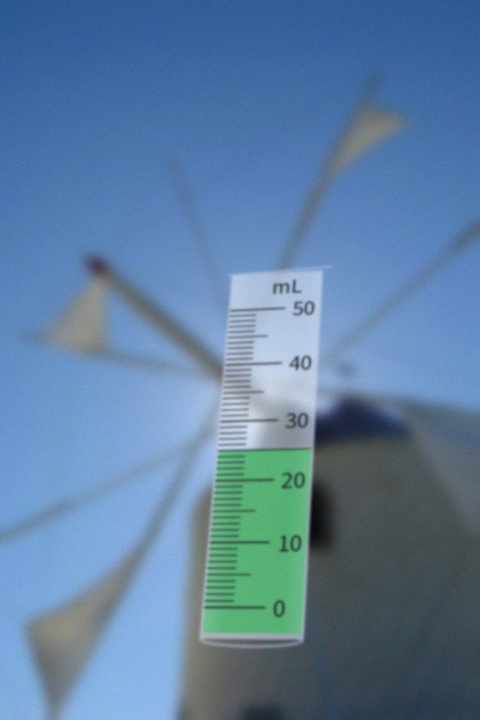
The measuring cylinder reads 25 mL
